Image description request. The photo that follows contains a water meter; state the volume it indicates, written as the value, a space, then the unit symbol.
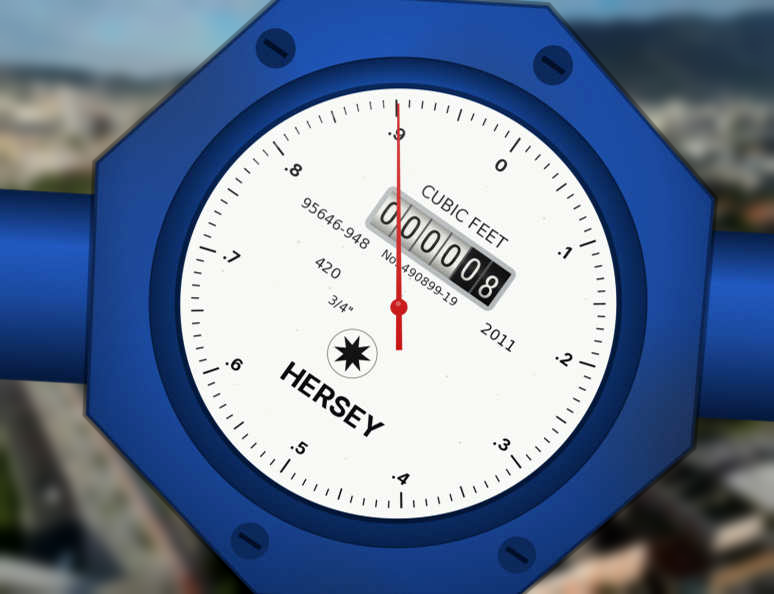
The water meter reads 7.90 ft³
